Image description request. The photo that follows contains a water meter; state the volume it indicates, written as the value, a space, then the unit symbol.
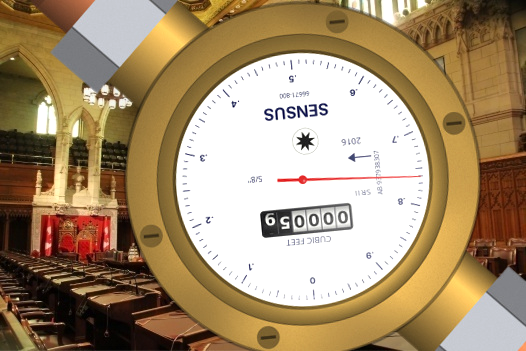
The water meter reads 58.76 ft³
